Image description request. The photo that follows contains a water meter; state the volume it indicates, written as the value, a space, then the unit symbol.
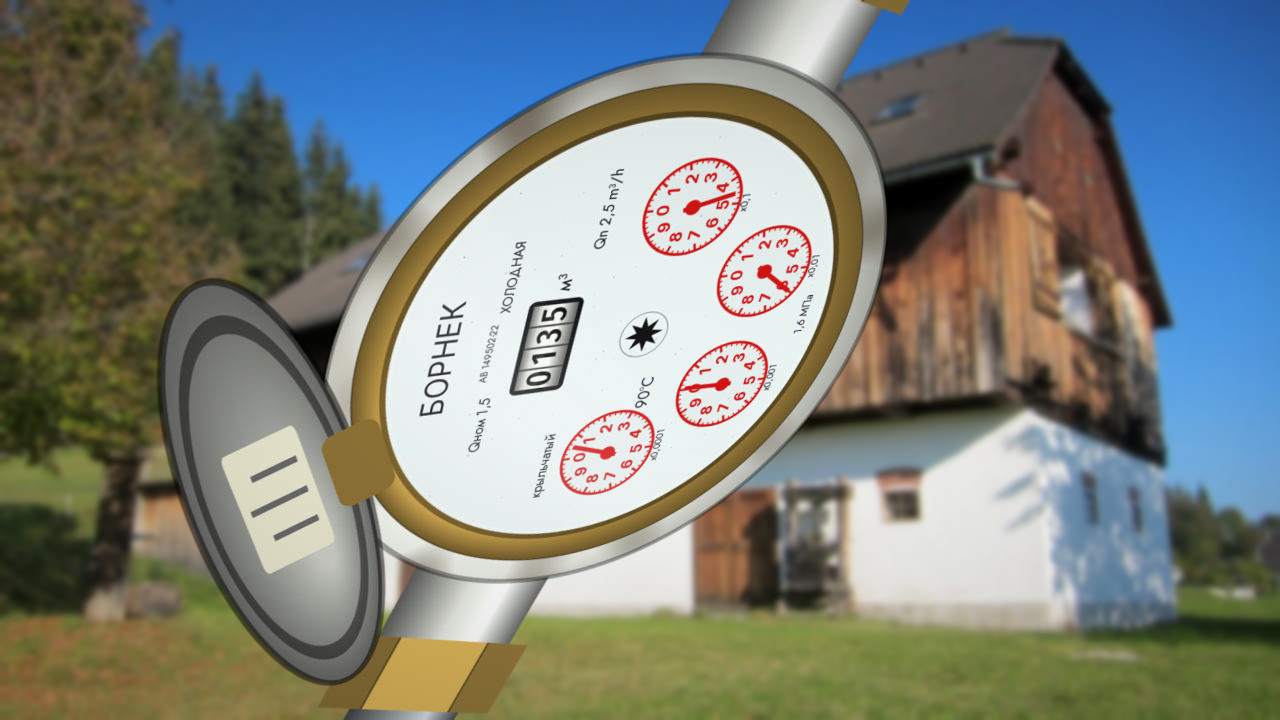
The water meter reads 135.4600 m³
